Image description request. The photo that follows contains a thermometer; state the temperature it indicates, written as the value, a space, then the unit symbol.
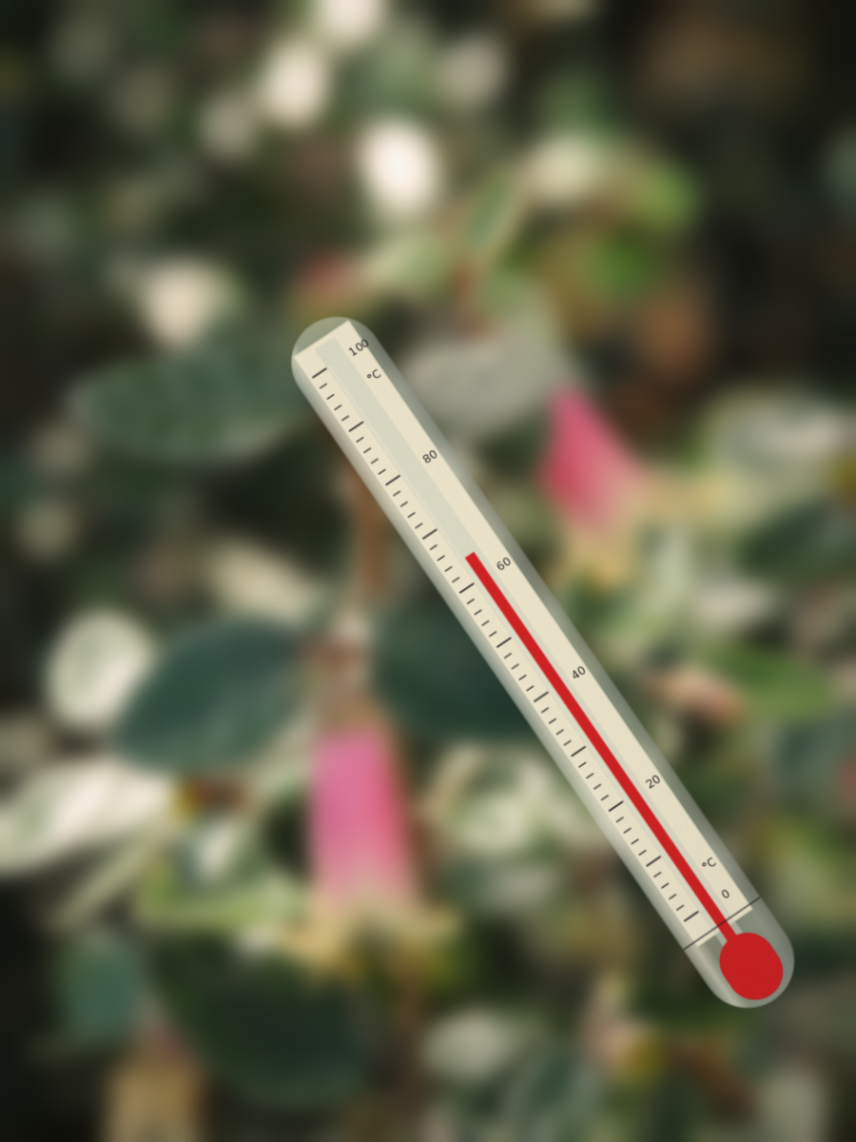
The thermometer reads 64 °C
